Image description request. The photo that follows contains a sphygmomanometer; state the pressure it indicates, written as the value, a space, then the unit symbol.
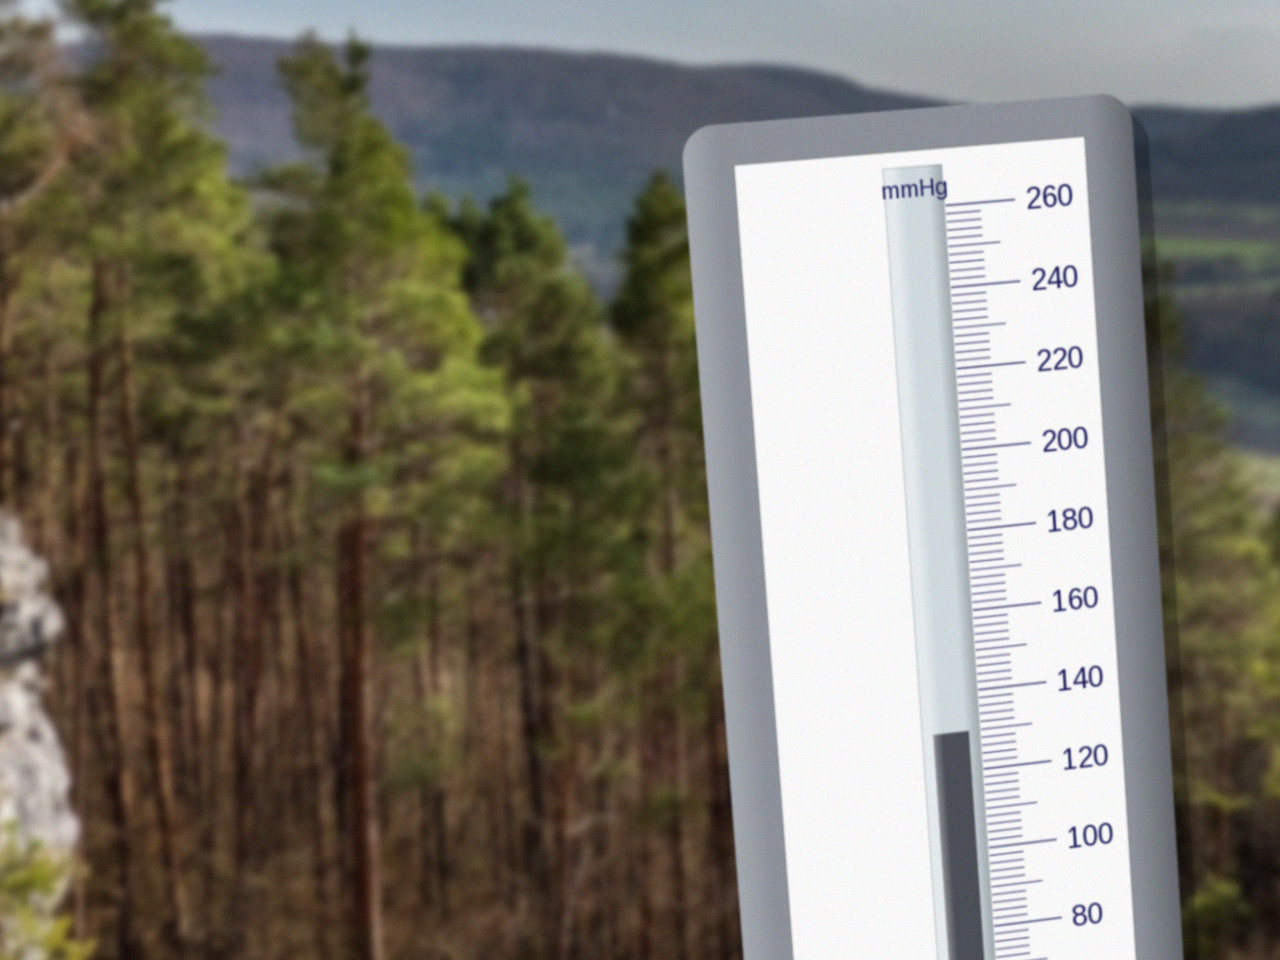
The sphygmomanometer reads 130 mmHg
